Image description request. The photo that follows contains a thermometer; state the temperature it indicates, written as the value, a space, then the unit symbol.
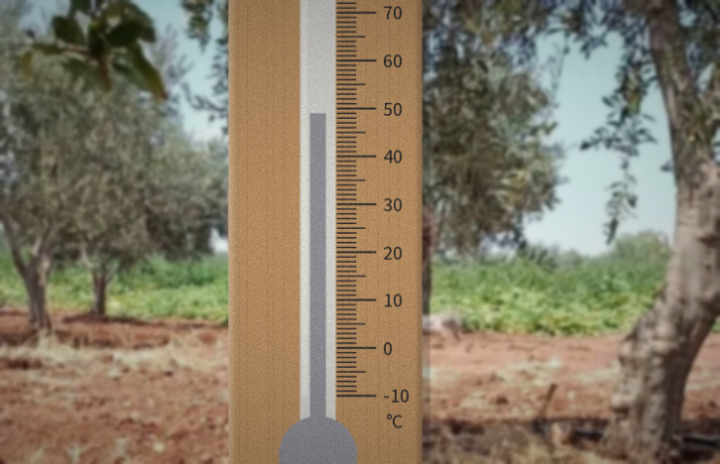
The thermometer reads 49 °C
